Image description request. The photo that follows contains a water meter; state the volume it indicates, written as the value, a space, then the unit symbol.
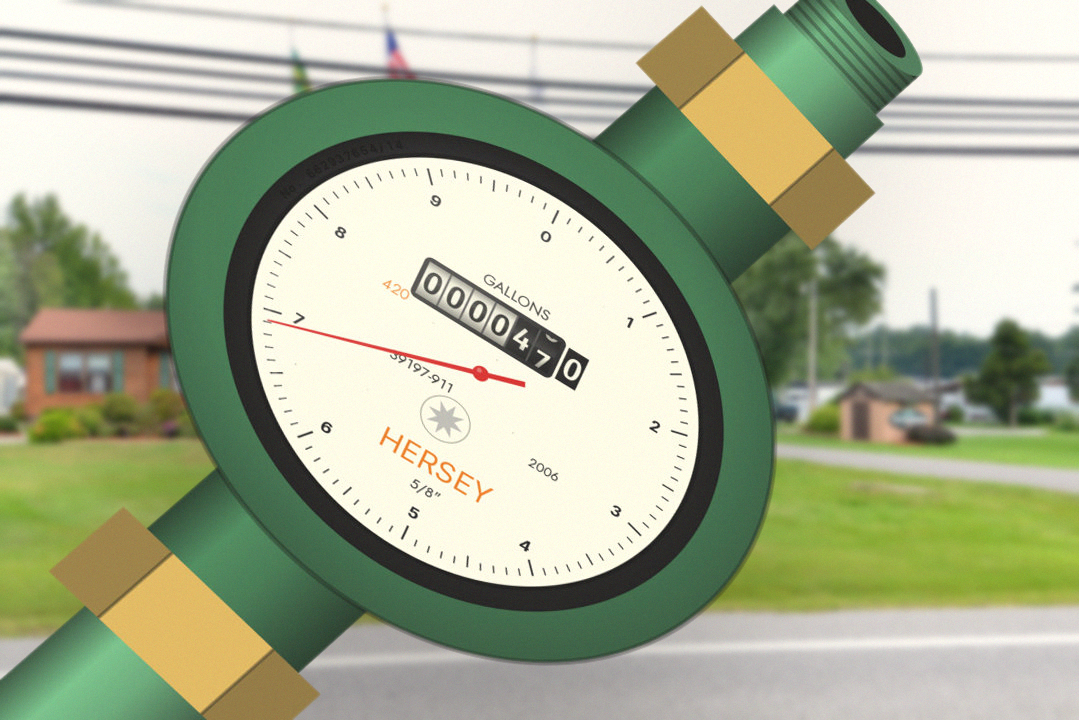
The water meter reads 466.9 gal
